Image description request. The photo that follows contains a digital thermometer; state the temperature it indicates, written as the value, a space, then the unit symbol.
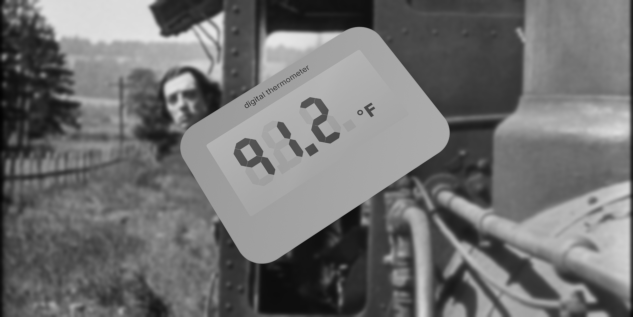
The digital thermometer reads 91.2 °F
